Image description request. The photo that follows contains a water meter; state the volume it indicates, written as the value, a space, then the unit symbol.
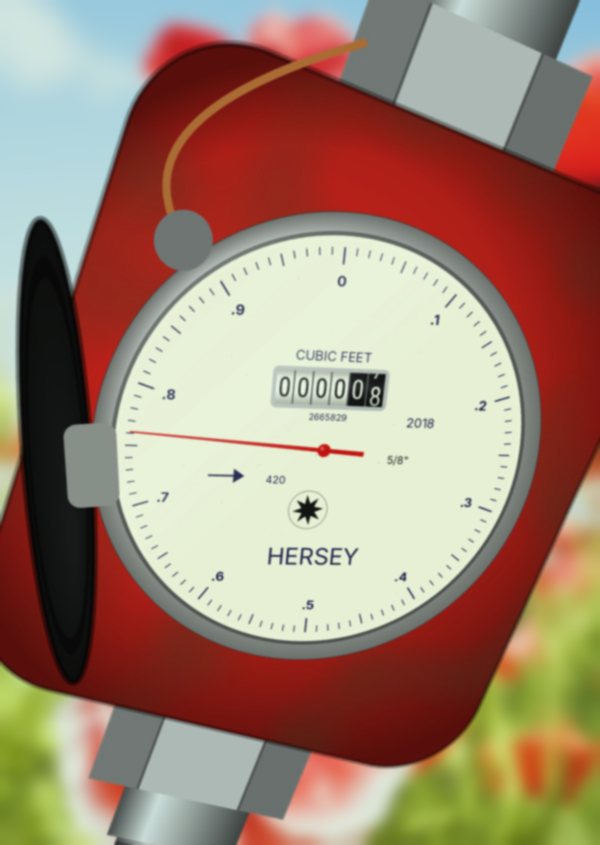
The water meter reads 7.76 ft³
